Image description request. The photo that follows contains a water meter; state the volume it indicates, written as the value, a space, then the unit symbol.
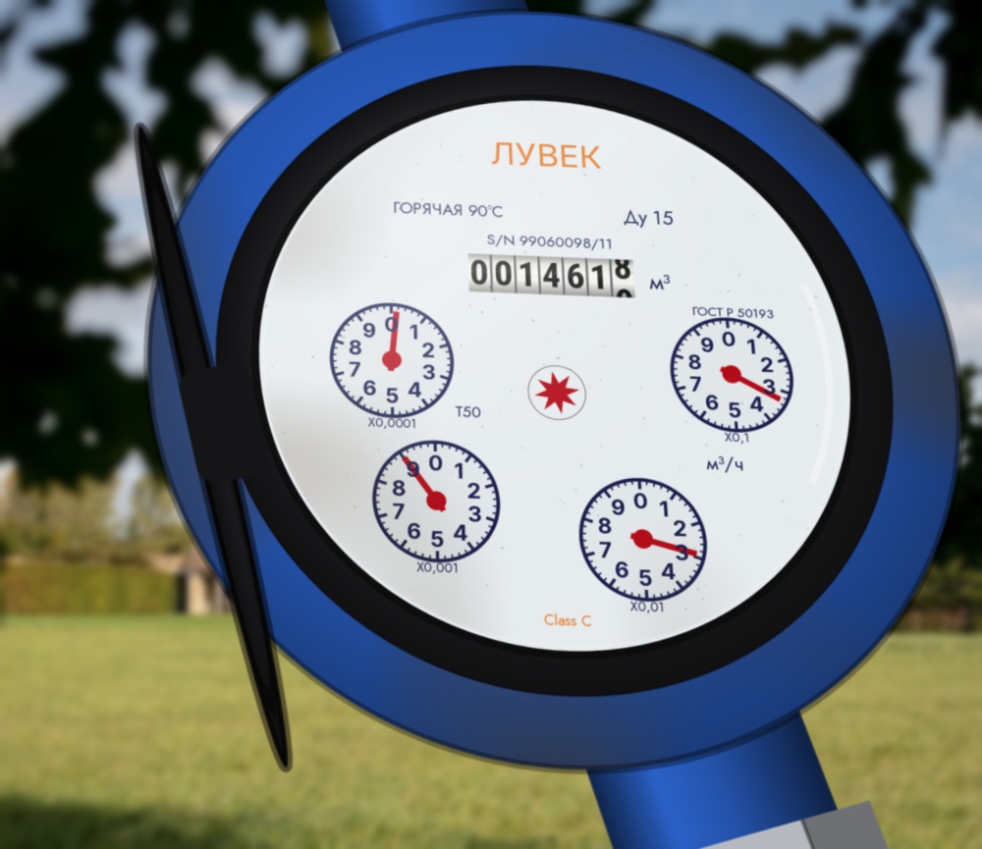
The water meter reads 14618.3290 m³
